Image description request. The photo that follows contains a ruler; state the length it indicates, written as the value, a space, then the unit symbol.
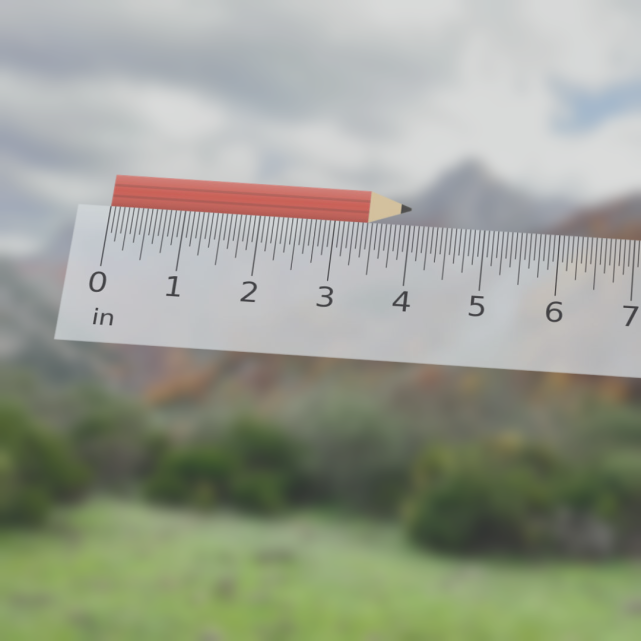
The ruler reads 4 in
